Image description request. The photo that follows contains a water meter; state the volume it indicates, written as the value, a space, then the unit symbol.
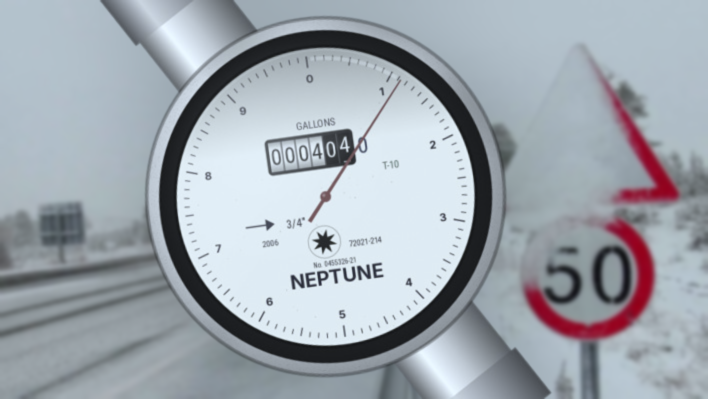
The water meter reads 4041.1 gal
